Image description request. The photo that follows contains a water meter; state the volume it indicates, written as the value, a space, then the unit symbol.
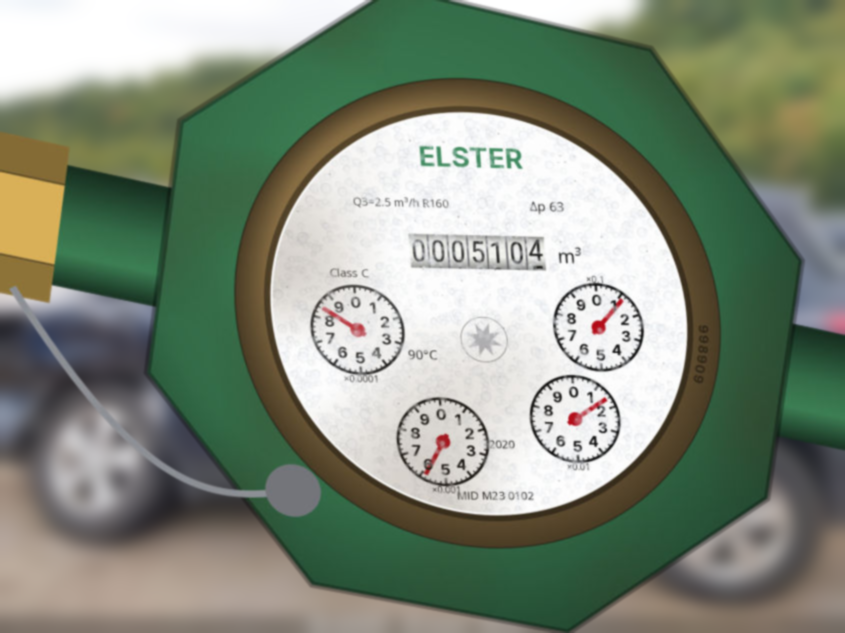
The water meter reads 5104.1158 m³
